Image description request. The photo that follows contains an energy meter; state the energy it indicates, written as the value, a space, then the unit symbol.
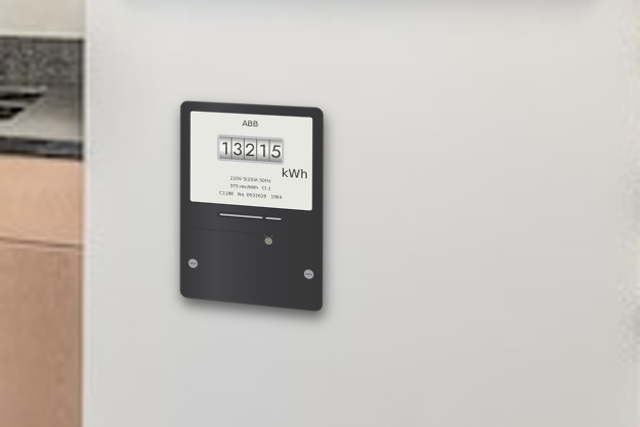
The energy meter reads 13215 kWh
